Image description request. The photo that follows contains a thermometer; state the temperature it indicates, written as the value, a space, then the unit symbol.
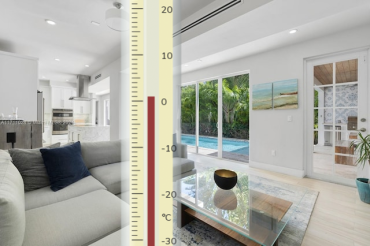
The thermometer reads 1 °C
